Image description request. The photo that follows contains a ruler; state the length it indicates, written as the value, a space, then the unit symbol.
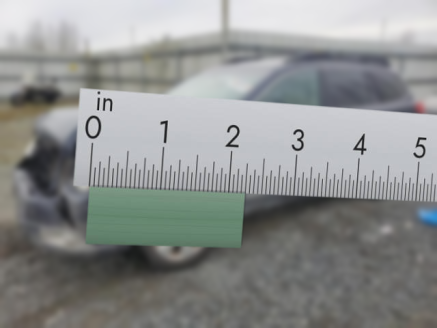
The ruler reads 2.25 in
